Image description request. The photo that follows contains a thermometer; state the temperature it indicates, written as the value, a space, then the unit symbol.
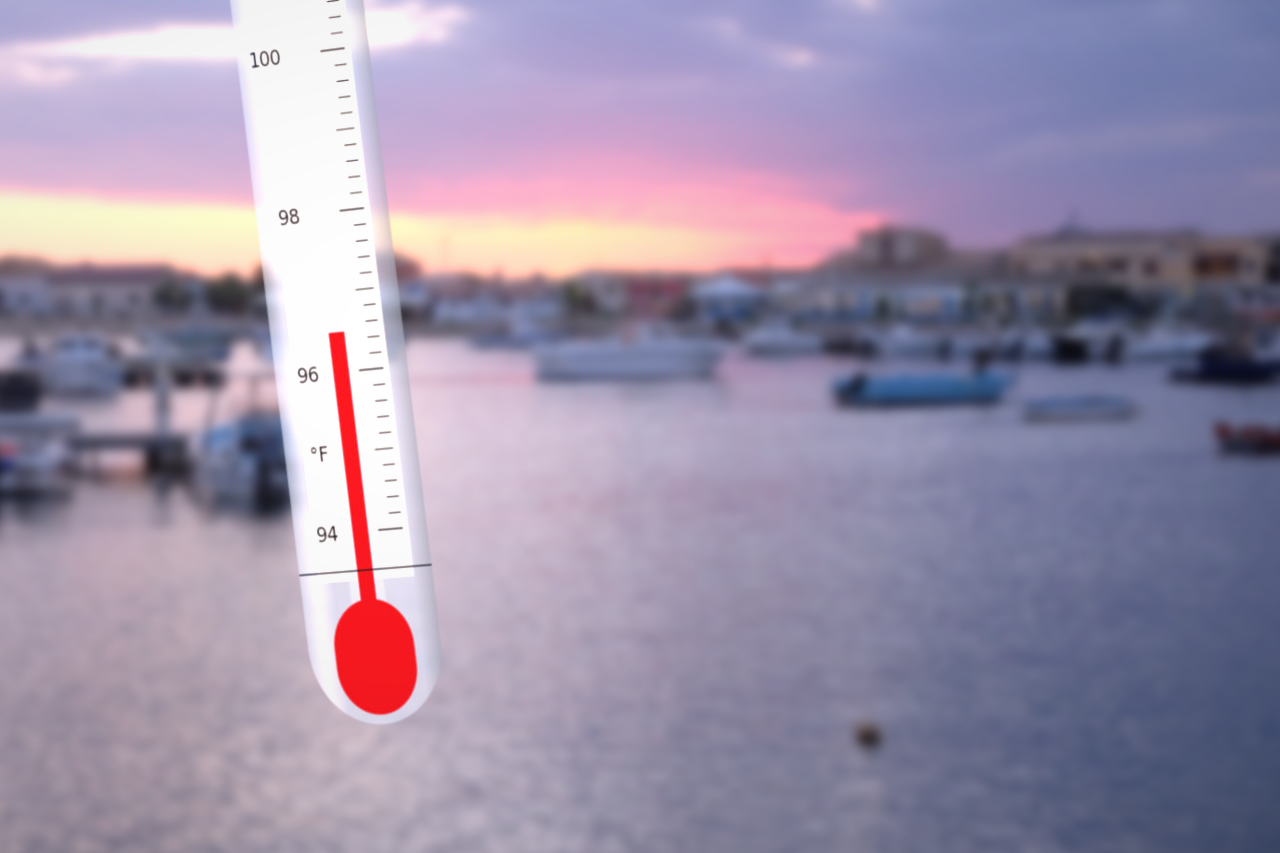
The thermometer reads 96.5 °F
